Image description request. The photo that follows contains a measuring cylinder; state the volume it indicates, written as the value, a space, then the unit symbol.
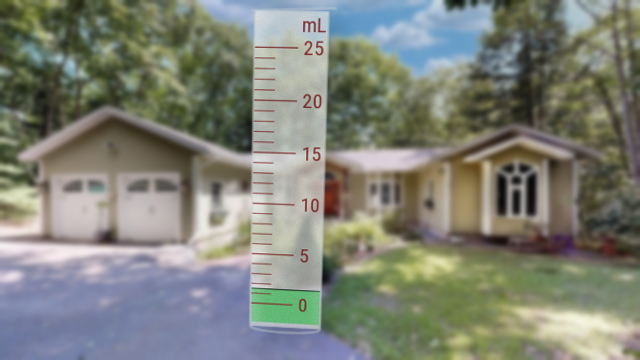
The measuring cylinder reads 1.5 mL
